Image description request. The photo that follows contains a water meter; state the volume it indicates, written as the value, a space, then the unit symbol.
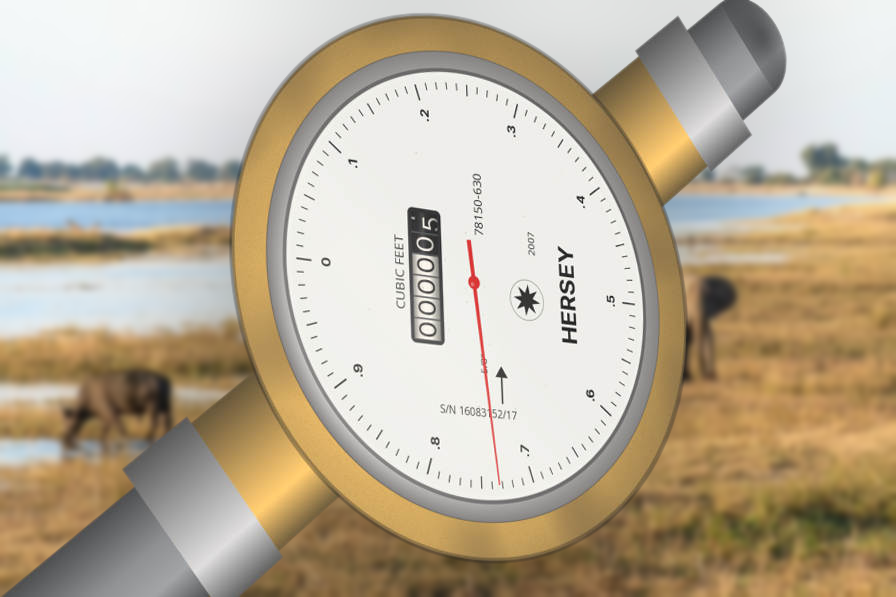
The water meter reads 4.73 ft³
